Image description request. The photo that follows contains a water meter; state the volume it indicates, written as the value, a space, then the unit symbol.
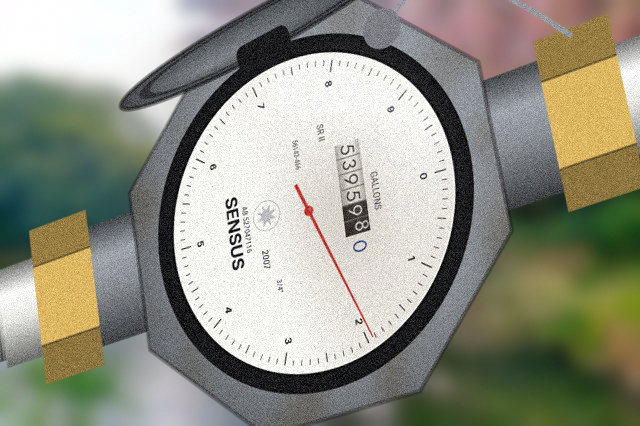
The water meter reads 5395981.9 gal
